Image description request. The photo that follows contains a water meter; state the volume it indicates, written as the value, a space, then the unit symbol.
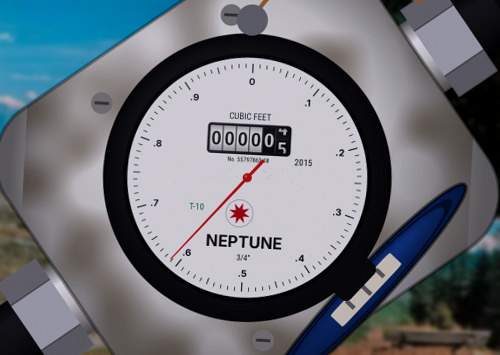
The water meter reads 4.61 ft³
